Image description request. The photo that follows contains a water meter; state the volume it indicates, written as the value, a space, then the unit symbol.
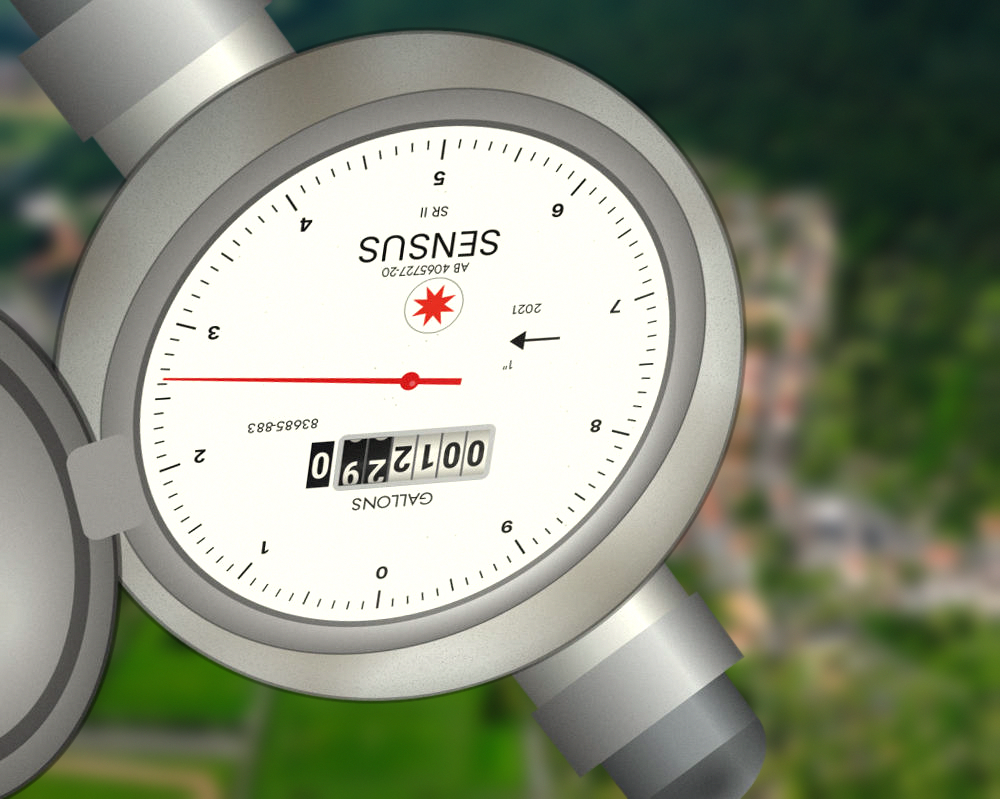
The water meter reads 12292.6 gal
